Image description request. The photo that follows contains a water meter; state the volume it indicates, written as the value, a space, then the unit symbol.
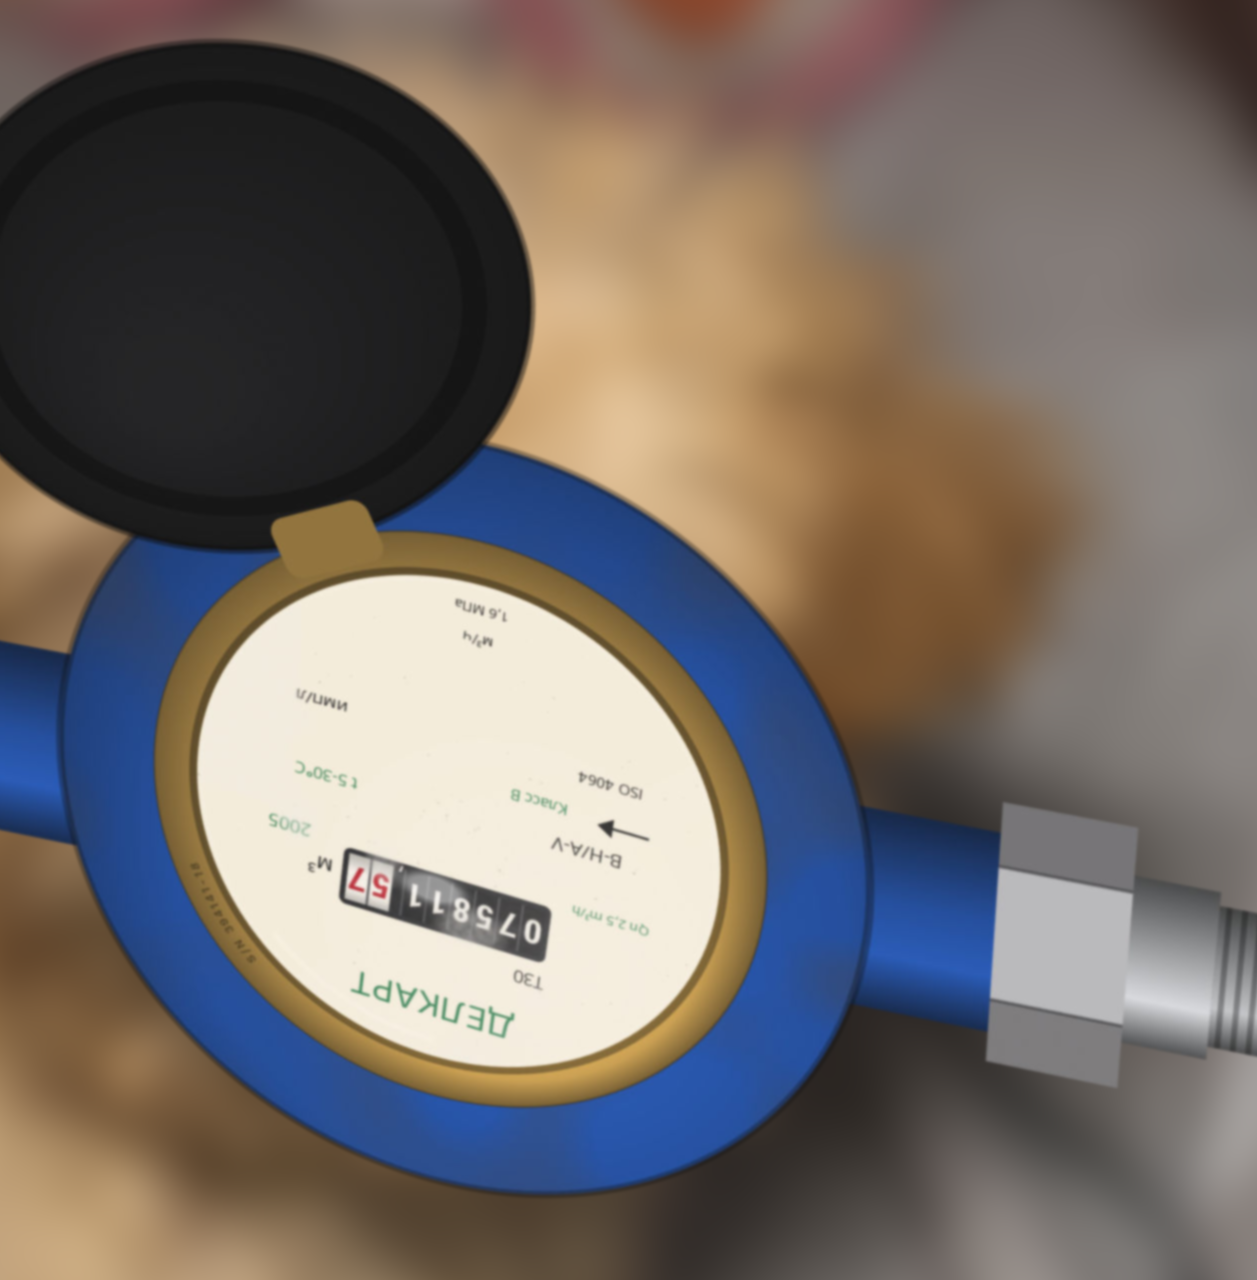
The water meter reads 75811.57 m³
